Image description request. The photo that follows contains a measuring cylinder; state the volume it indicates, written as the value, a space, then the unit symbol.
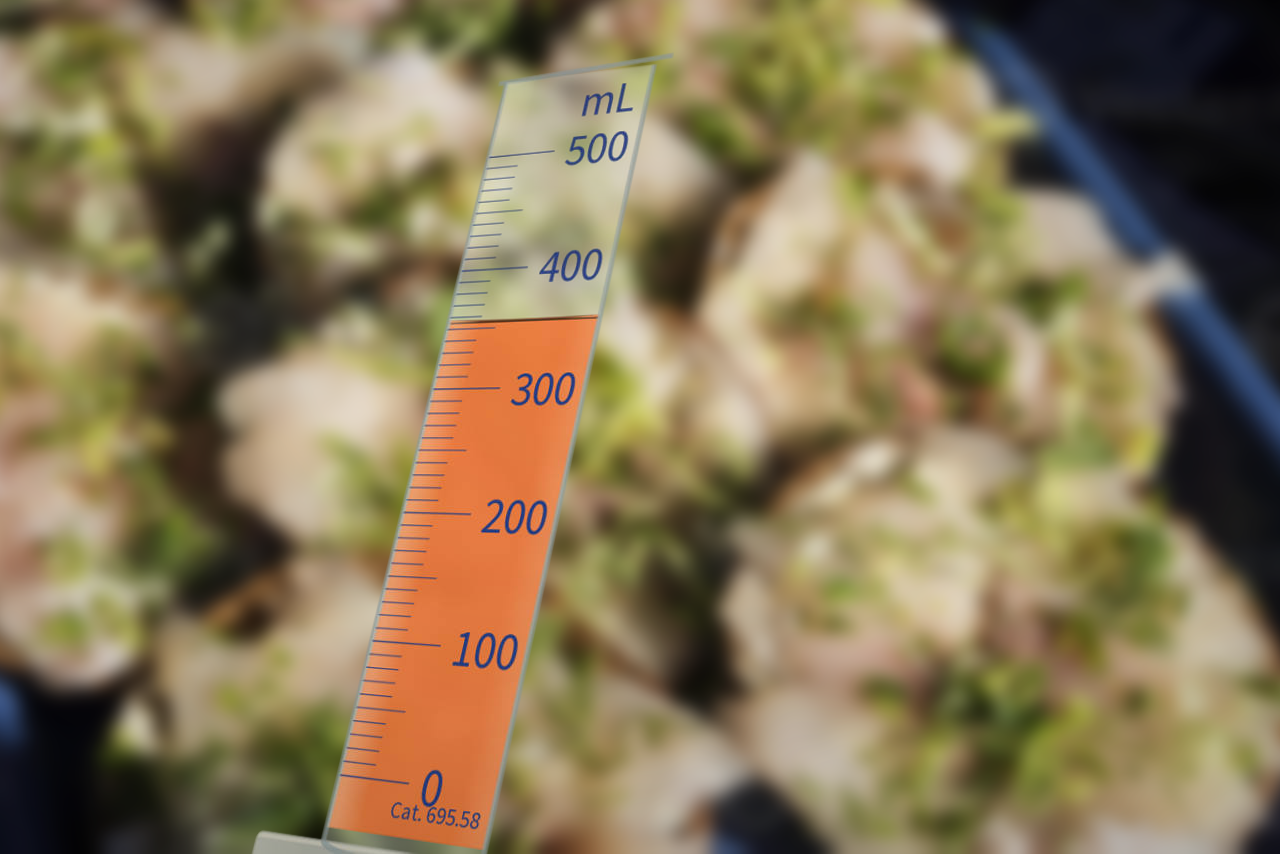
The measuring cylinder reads 355 mL
